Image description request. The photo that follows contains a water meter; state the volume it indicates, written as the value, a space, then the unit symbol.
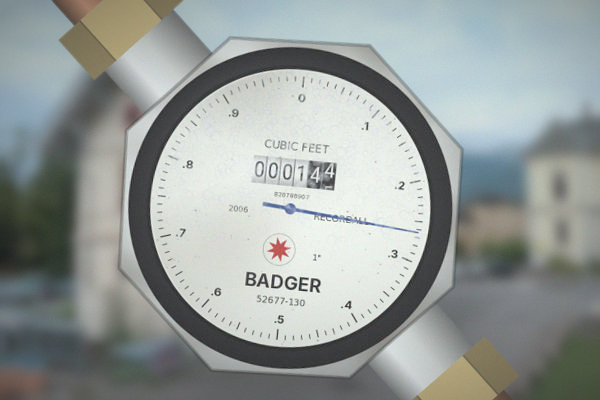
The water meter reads 144.26 ft³
